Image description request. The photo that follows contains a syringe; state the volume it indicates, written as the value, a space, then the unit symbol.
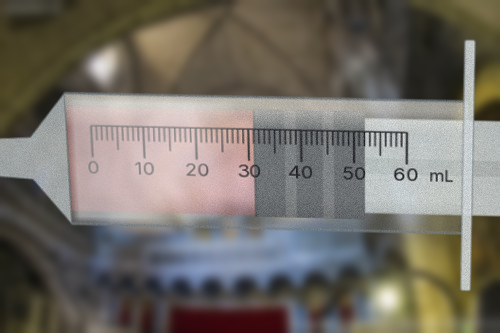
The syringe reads 31 mL
